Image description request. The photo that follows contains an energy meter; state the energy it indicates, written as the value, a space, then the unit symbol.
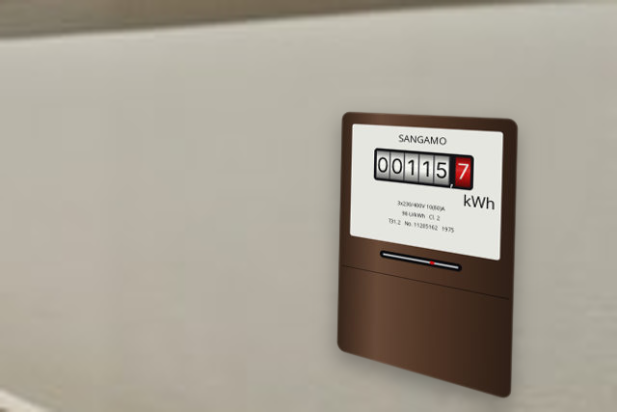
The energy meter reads 115.7 kWh
